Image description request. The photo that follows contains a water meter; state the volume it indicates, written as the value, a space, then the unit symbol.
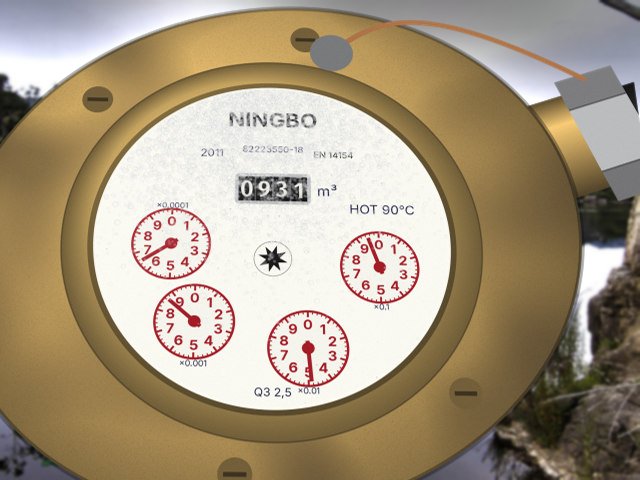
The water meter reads 930.9486 m³
